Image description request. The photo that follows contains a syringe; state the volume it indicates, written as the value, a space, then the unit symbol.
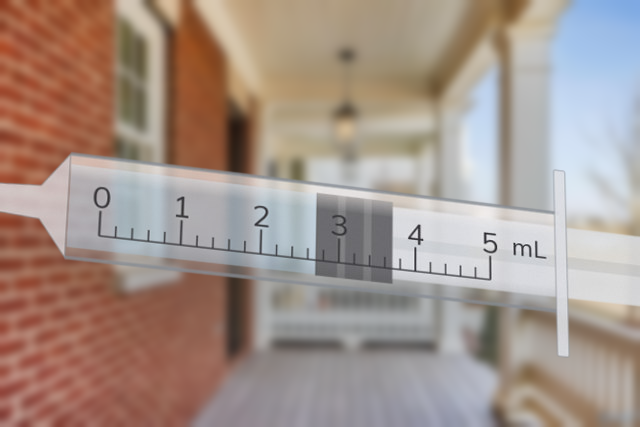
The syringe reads 2.7 mL
